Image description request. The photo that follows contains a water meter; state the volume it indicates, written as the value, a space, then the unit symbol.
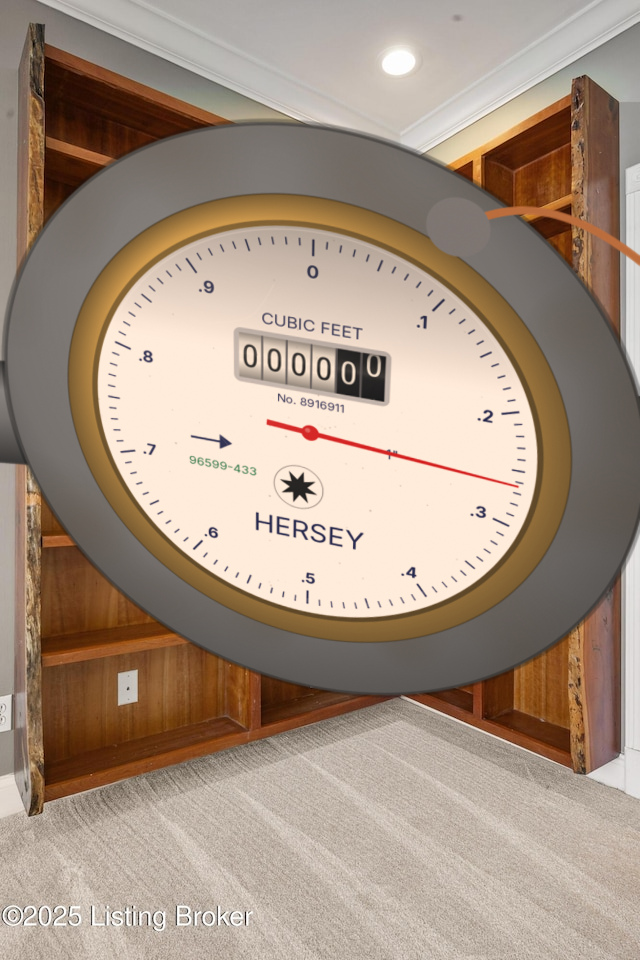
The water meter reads 0.26 ft³
